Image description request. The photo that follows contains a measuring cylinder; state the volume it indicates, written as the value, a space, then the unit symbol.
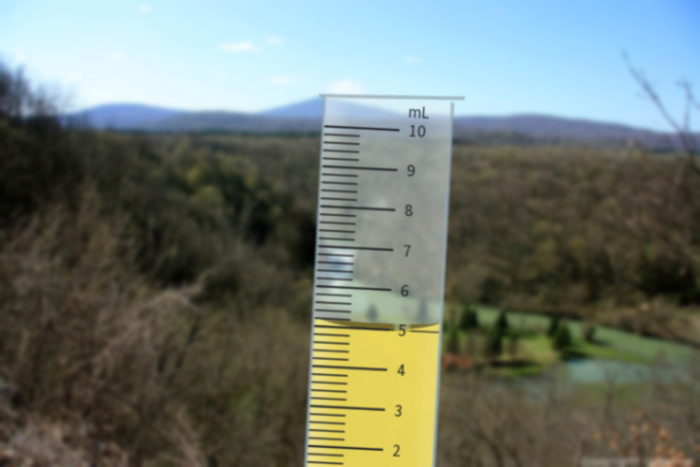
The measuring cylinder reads 5 mL
